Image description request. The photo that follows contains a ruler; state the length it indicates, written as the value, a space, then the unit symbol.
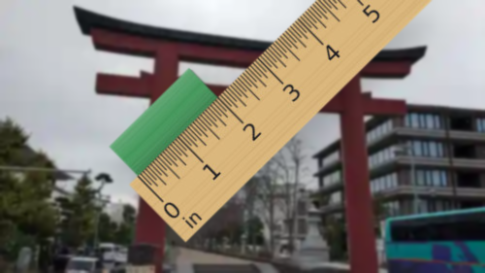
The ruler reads 2 in
